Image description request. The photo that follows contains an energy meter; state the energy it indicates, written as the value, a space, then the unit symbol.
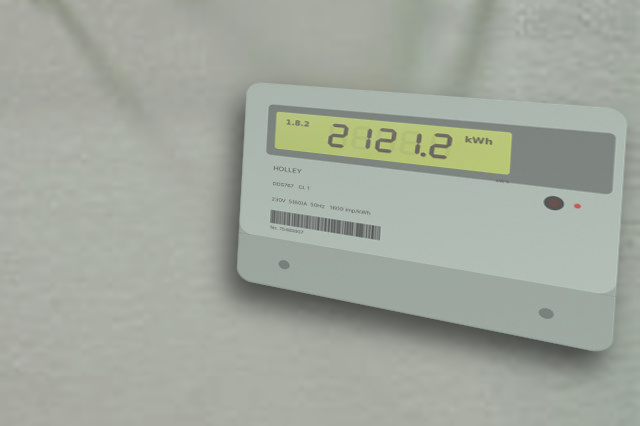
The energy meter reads 2121.2 kWh
